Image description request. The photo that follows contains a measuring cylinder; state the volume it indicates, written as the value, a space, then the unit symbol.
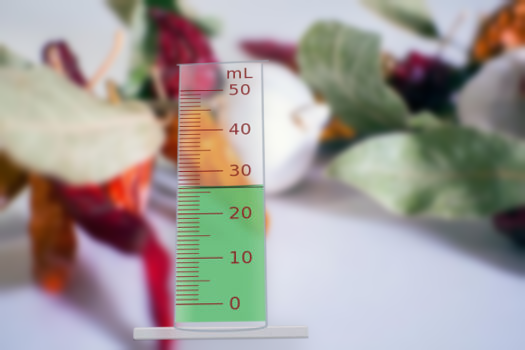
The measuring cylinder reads 26 mL
